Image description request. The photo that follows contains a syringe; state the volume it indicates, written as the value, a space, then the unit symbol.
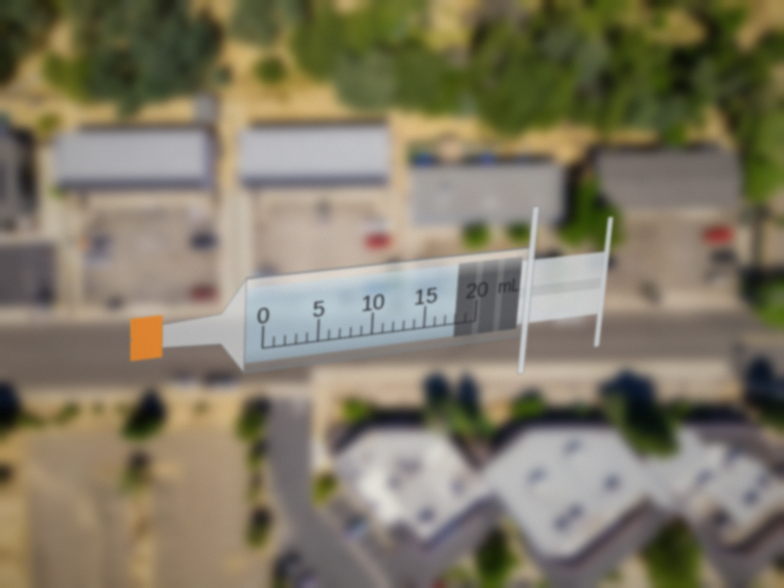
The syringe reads 18 mL
